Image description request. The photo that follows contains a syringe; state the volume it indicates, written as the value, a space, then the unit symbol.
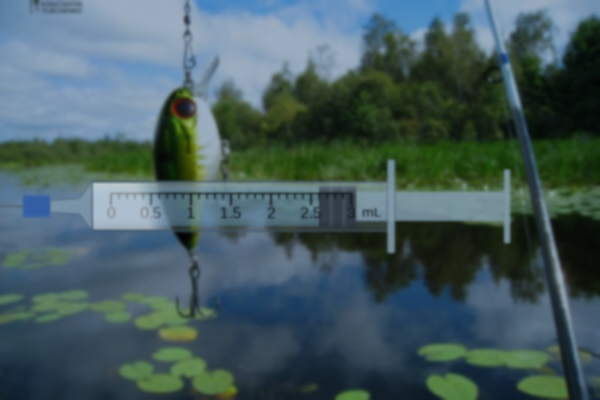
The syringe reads 2.6 mL
